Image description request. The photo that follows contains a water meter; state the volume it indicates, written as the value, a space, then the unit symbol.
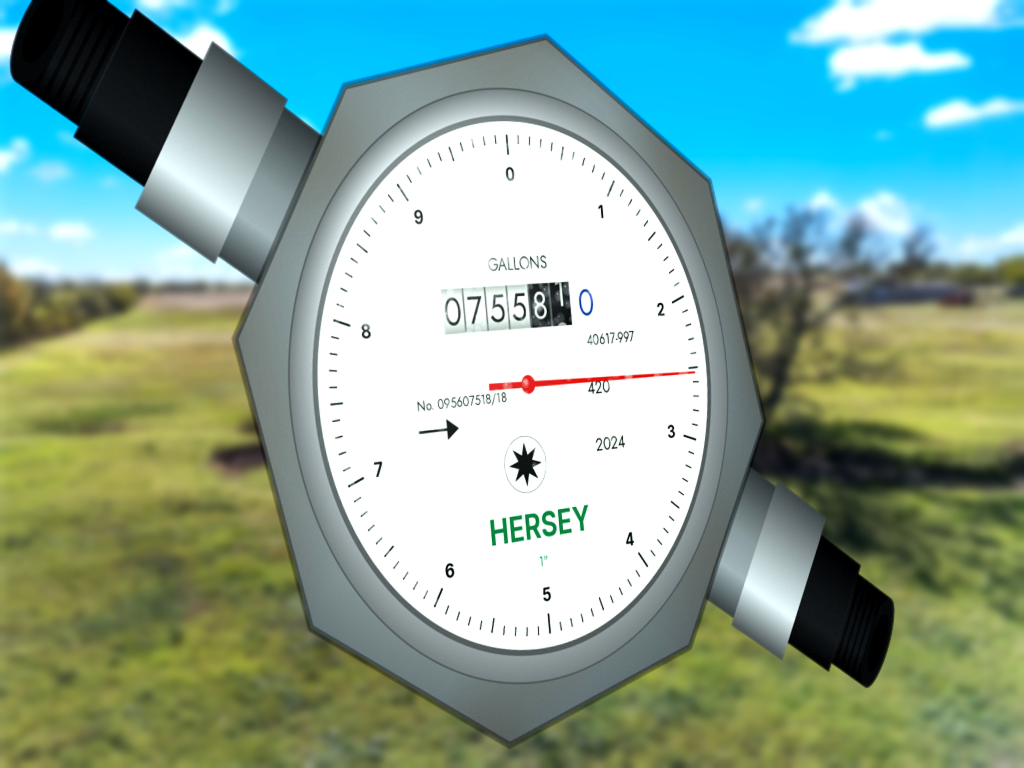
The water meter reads 755812.5 gal
